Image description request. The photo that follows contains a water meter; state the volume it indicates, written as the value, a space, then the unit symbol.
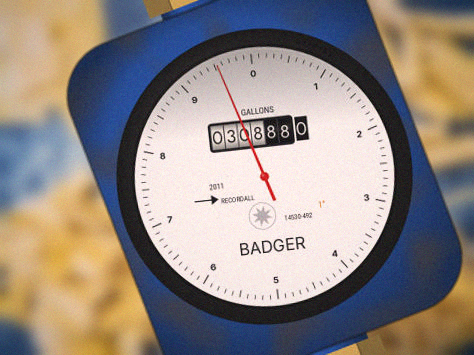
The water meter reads 308879.5 gal
